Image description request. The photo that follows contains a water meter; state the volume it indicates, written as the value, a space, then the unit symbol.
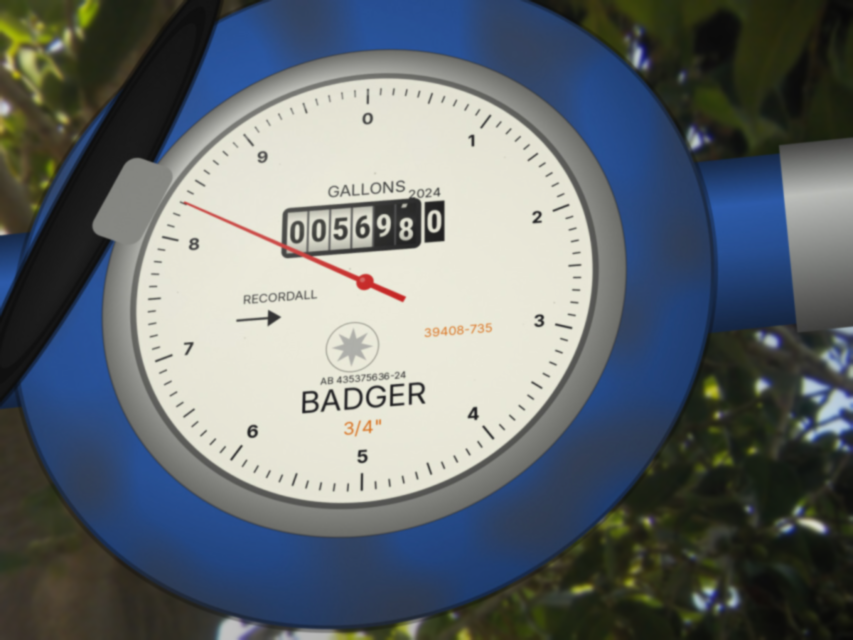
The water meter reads 56978.3 gal
